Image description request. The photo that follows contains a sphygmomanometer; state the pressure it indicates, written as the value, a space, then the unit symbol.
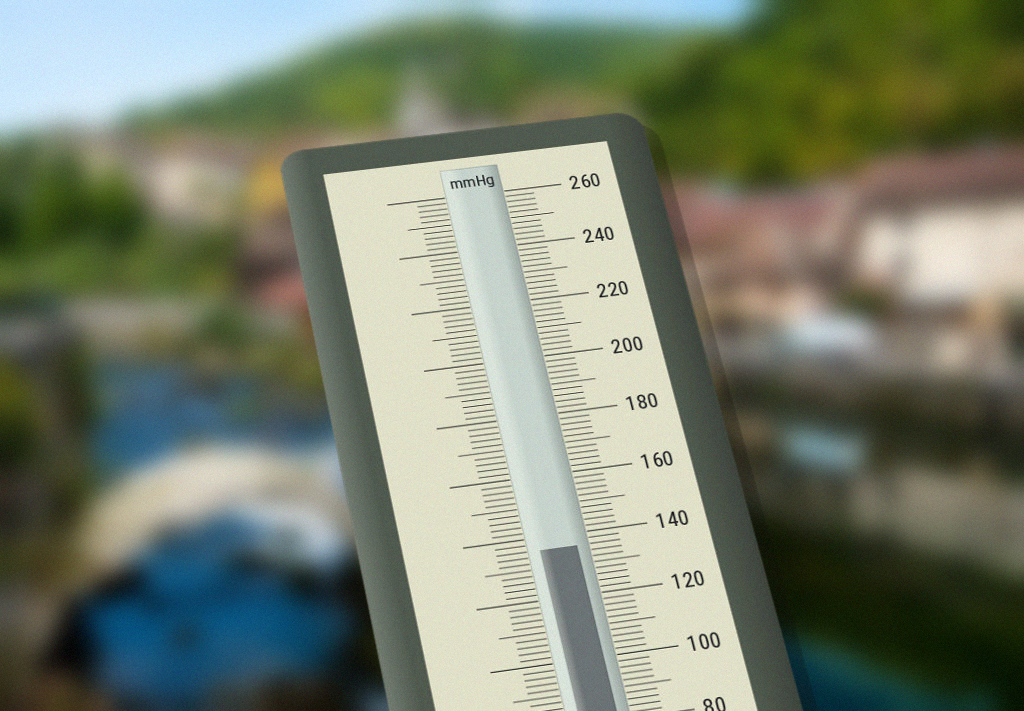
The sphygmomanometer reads 136 mmHg
